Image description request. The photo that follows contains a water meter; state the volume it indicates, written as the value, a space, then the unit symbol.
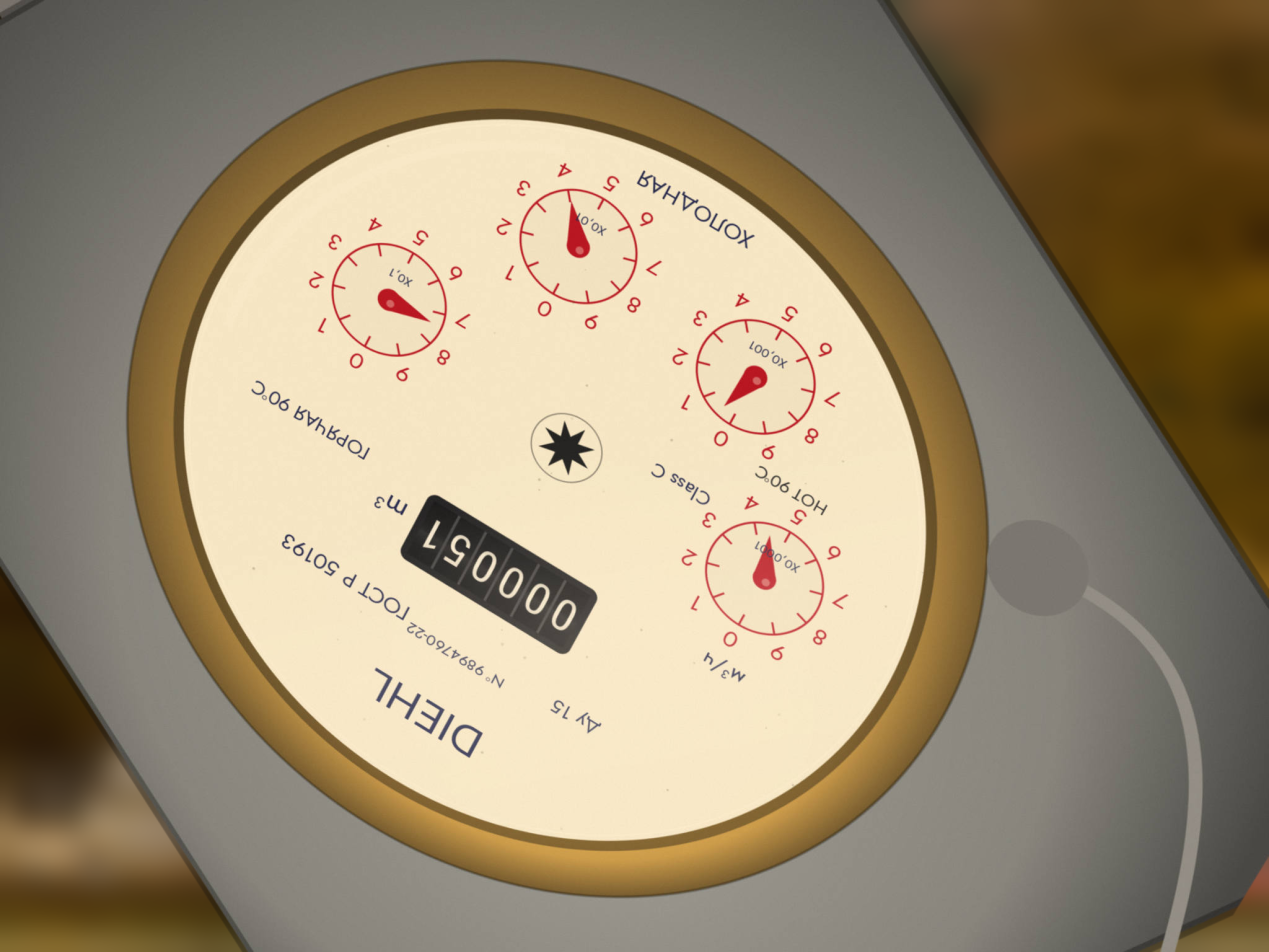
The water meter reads 51.7404 m³
